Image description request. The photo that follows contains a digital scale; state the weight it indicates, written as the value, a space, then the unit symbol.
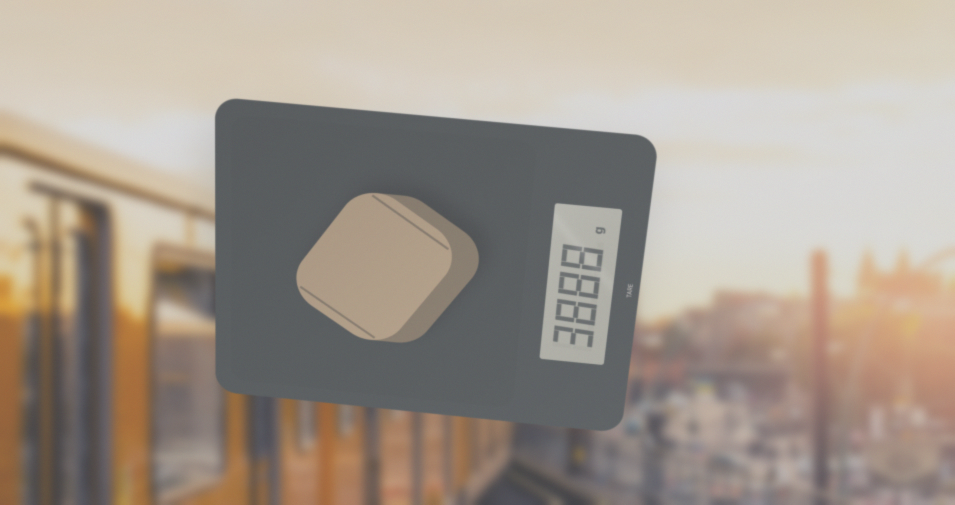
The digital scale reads 3888 g
